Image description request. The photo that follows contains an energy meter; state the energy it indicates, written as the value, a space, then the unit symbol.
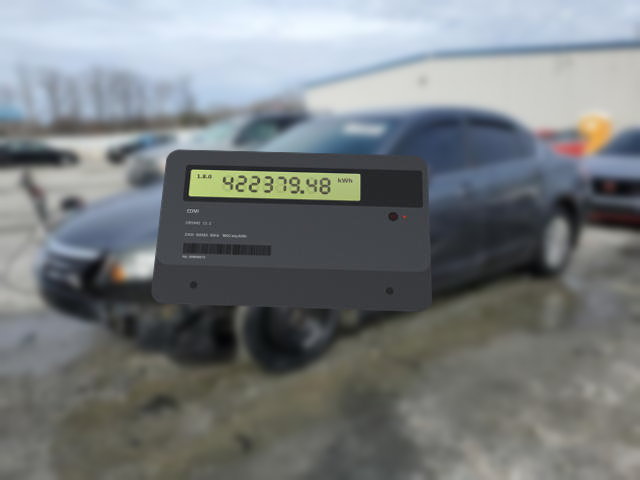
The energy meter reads 422379.48 kWh
